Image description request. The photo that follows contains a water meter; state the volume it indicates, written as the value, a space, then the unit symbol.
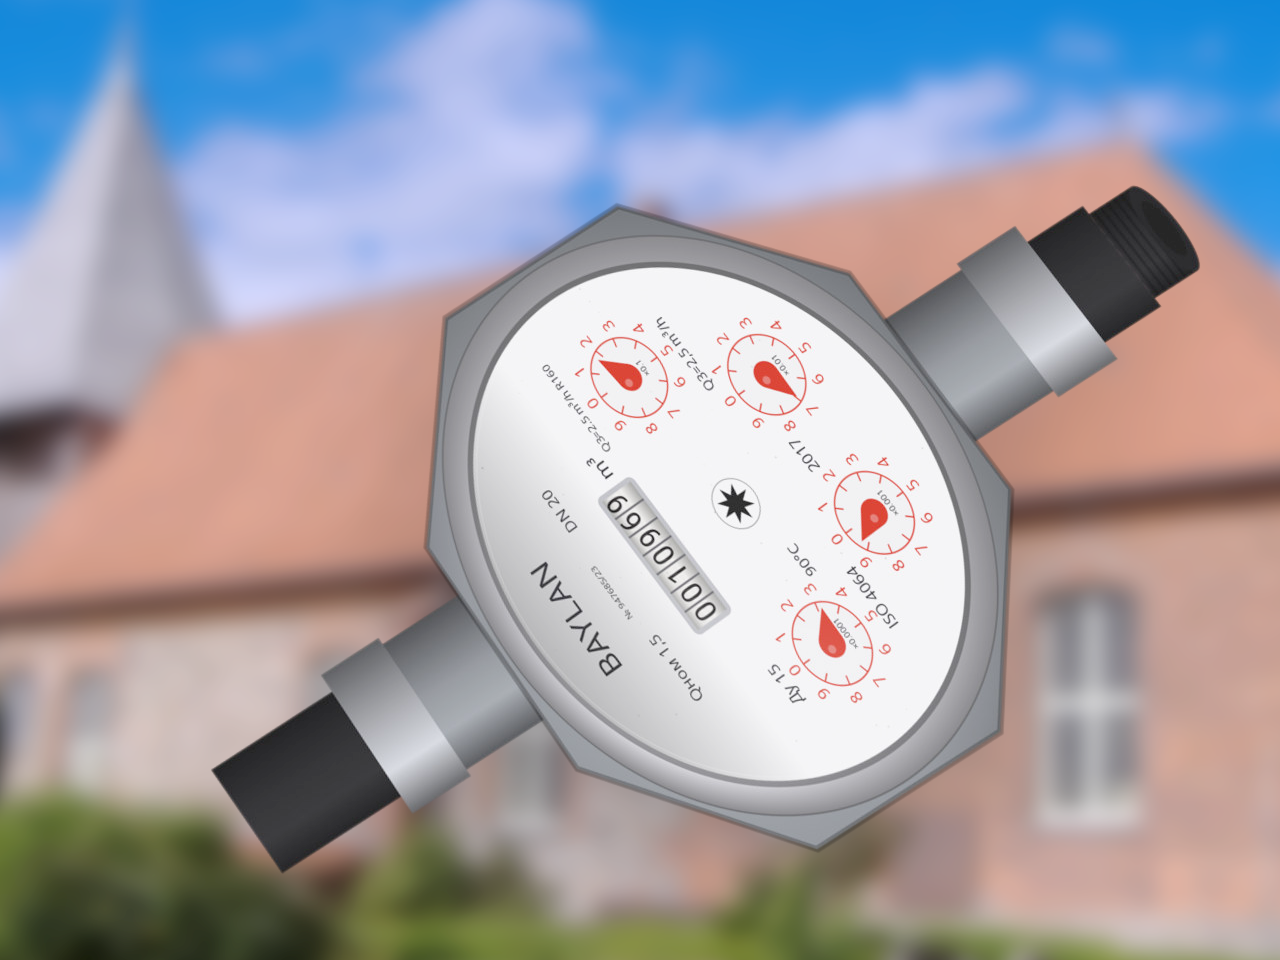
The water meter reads 10969.1693 m³
